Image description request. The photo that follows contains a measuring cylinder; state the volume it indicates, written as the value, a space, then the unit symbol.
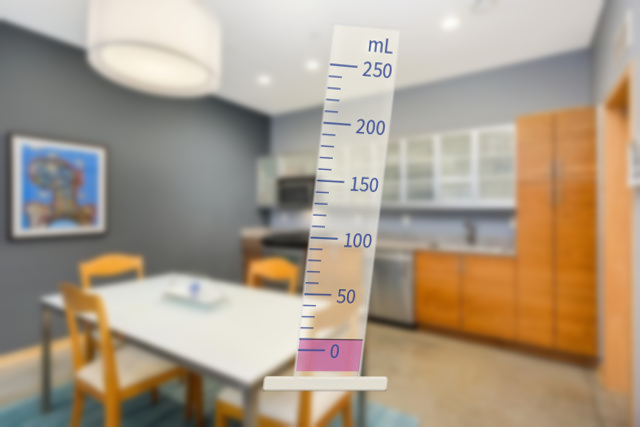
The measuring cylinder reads 10 mL
